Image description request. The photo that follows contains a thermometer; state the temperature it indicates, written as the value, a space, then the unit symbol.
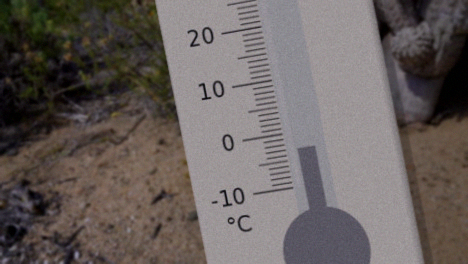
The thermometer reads -3 °C
